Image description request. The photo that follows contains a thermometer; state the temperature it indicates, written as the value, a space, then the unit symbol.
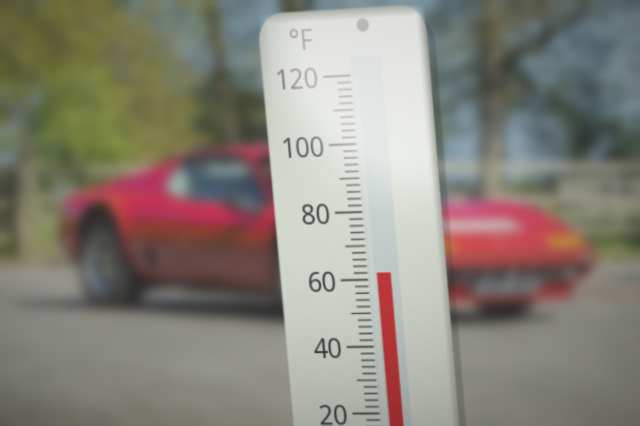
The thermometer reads 62 °F
